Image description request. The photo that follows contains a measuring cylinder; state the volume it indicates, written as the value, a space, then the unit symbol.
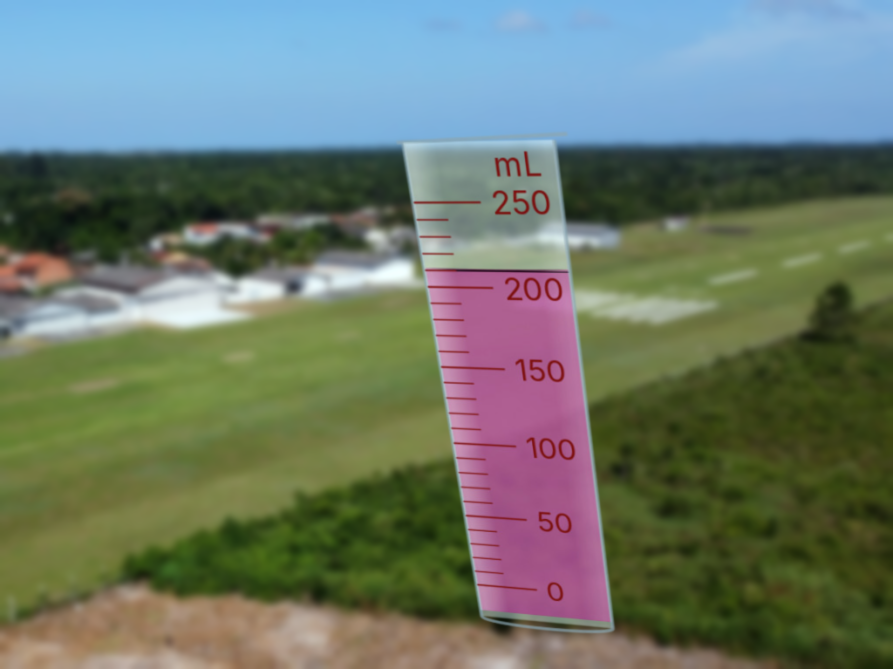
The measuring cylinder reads 210 mL
